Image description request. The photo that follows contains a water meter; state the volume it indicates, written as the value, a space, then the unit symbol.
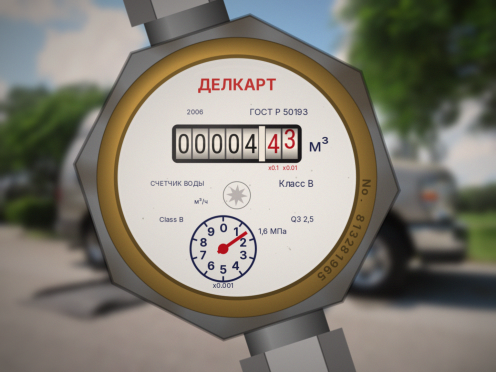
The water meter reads 4.431 m³
